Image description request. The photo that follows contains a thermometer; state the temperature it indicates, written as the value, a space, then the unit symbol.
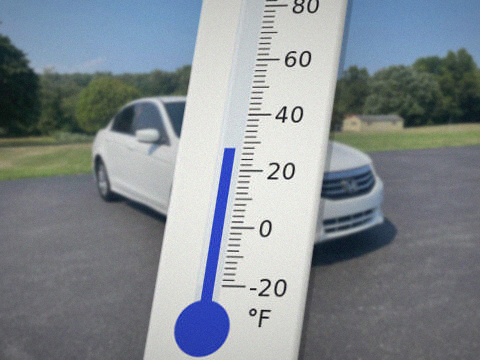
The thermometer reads 28 °F
